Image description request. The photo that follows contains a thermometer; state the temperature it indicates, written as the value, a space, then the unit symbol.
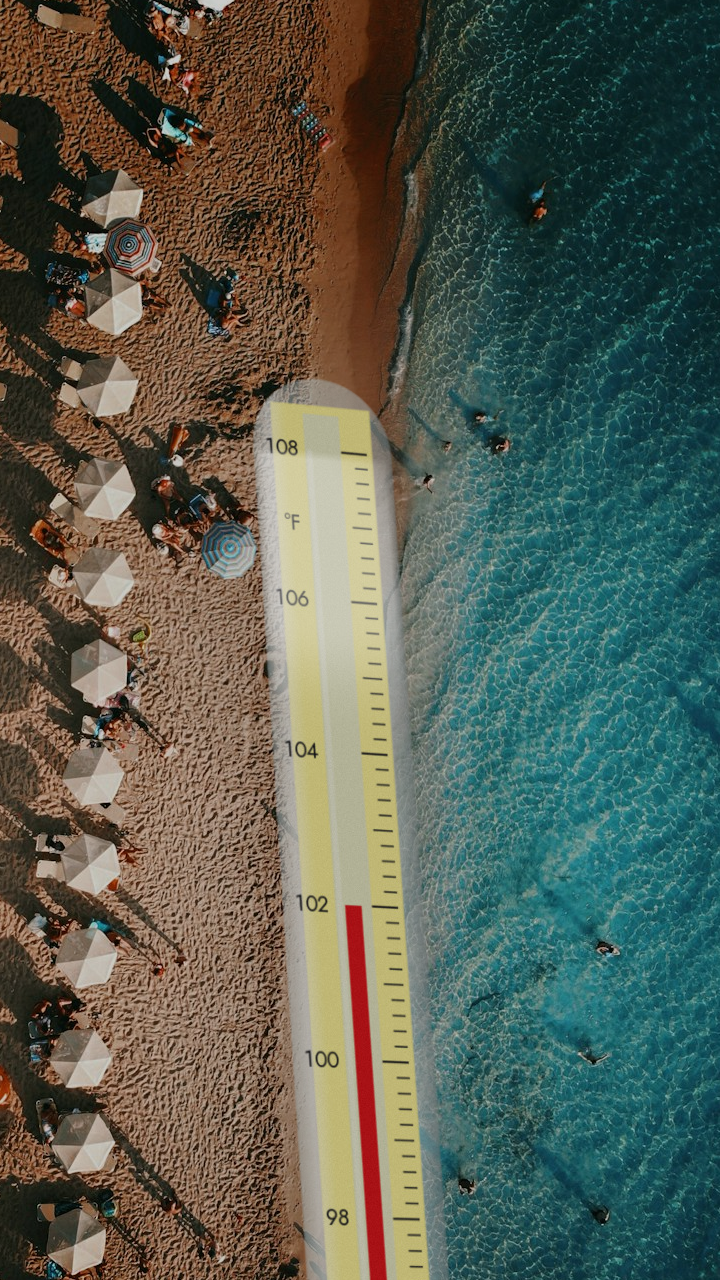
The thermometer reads 102 °F
